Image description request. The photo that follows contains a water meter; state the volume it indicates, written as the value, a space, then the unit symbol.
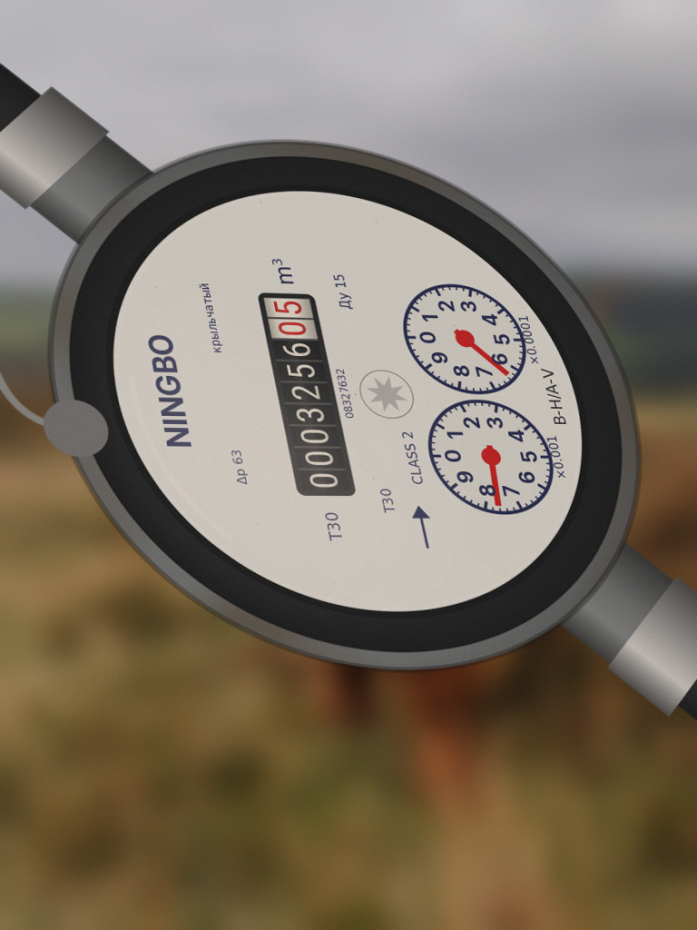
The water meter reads 3256.0576 m³
